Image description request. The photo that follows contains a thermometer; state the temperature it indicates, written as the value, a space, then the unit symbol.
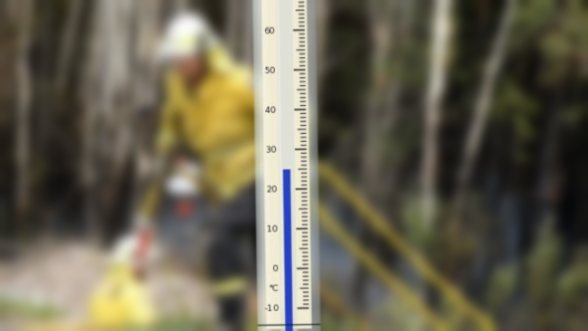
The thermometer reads 25 °C
